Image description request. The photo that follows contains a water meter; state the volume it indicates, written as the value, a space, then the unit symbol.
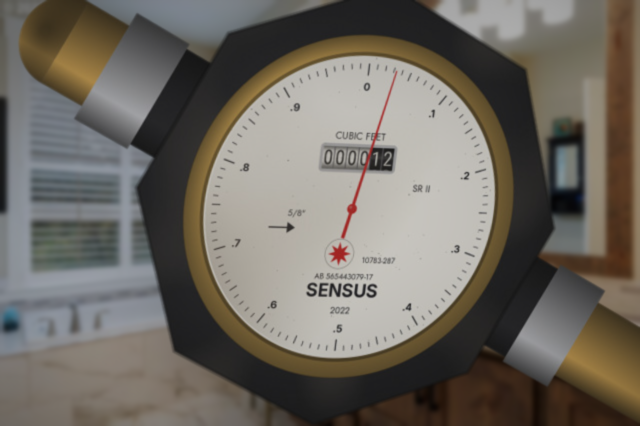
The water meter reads 12.03 ft³
